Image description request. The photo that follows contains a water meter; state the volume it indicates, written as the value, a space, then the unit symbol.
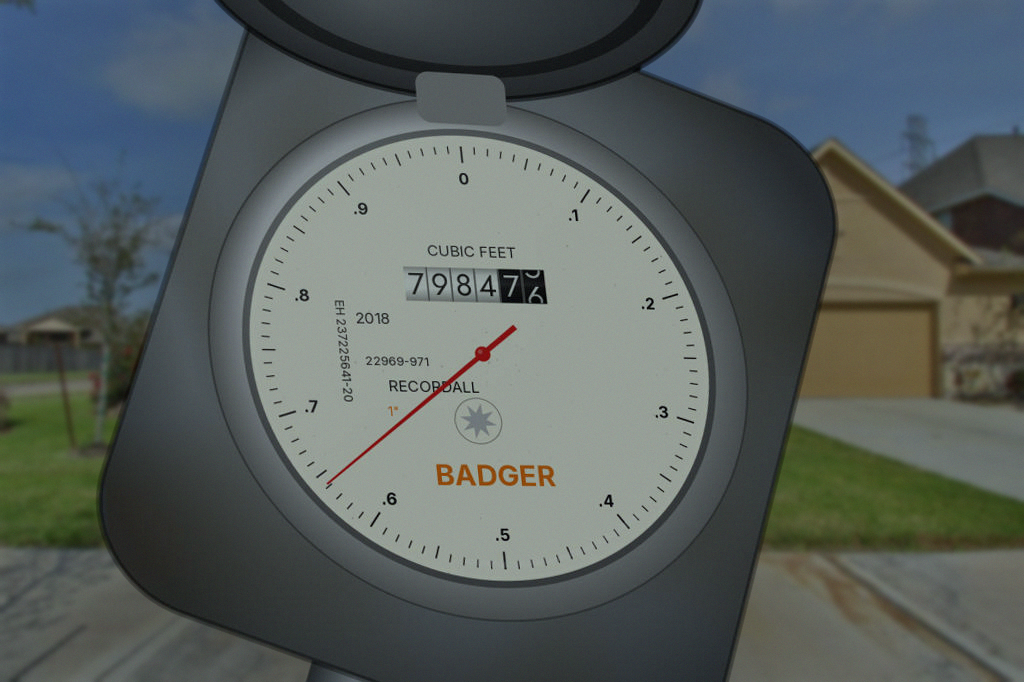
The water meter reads 798475.64 ft³
